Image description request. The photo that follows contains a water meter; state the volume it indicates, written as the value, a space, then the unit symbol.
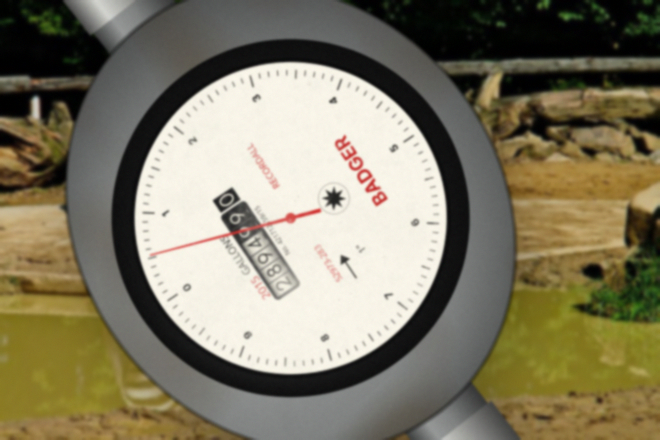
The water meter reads 2894990.5 gal
